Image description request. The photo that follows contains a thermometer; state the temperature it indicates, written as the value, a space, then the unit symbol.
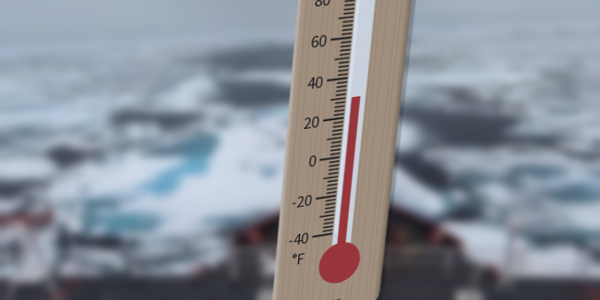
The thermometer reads 30 °F
